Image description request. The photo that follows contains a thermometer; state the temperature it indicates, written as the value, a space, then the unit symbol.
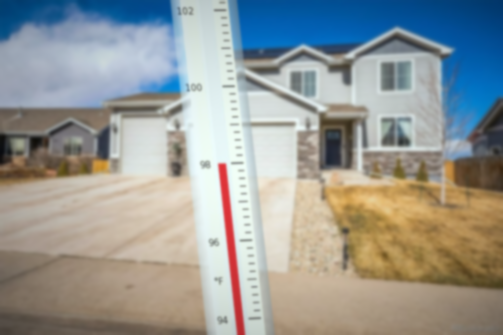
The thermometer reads 98 °F
